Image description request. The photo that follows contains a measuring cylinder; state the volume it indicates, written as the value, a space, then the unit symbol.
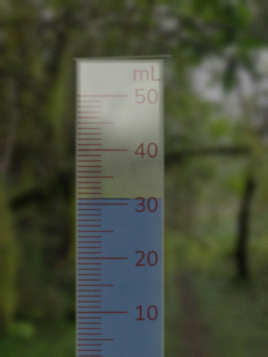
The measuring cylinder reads 31 mL
